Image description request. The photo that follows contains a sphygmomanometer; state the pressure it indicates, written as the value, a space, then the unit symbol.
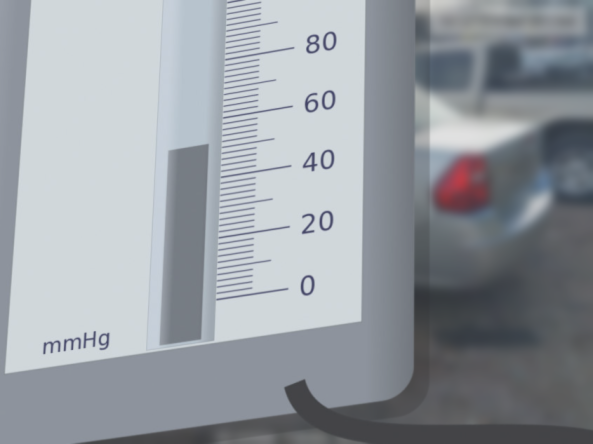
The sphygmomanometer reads 52 mmHg
